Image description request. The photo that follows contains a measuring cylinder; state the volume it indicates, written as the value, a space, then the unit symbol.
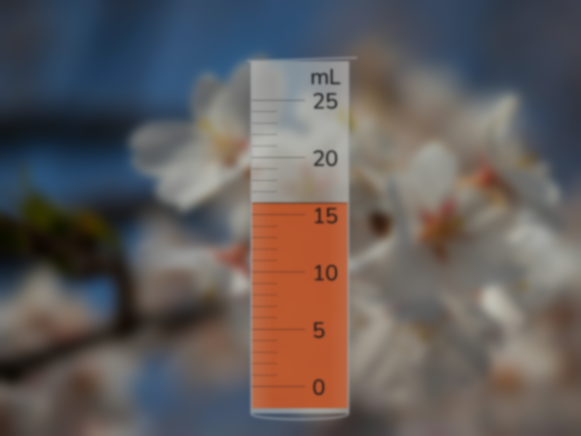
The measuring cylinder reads 16 mL
